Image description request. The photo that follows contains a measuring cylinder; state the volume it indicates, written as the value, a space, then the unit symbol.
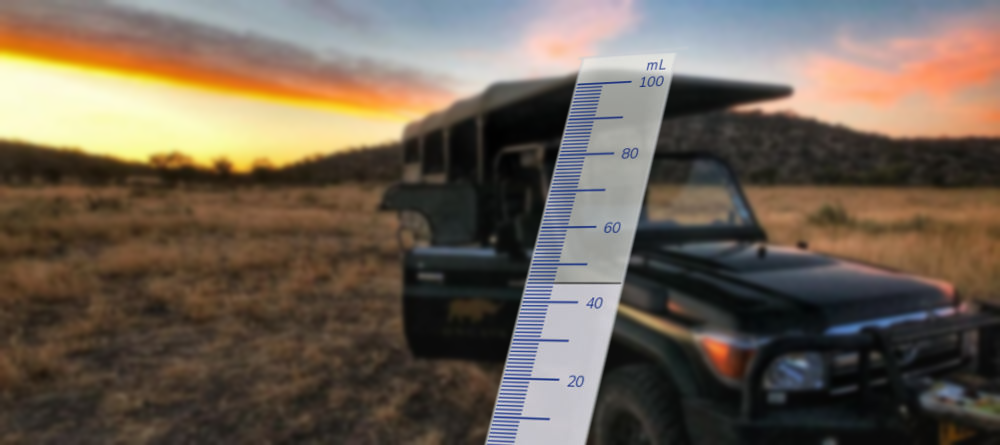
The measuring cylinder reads 45 mL
